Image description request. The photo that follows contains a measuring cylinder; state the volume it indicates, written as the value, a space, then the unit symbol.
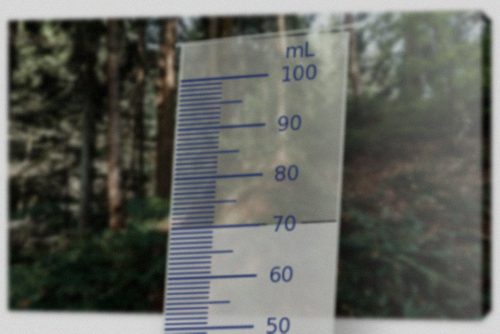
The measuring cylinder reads 70 mL
